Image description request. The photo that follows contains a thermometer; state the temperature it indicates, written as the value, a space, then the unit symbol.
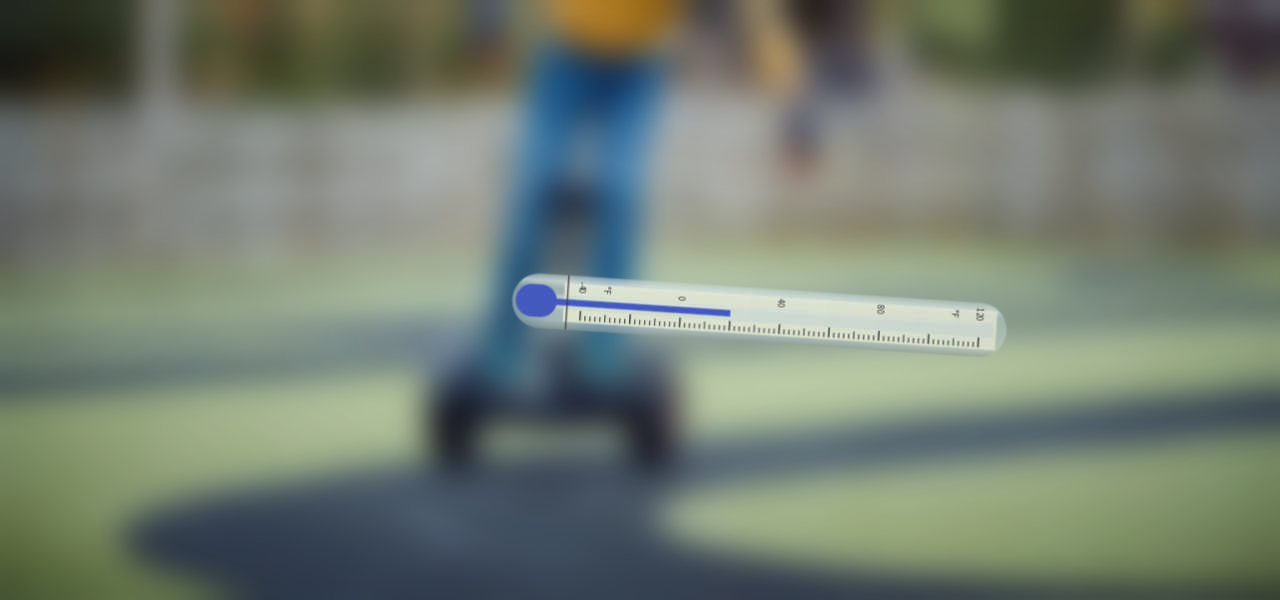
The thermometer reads 20 °F
